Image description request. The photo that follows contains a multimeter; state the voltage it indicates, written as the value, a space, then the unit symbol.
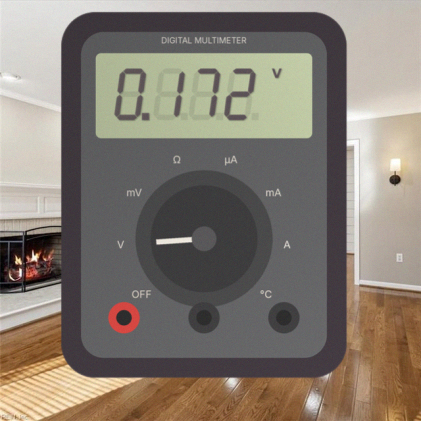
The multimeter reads 0.172 V
